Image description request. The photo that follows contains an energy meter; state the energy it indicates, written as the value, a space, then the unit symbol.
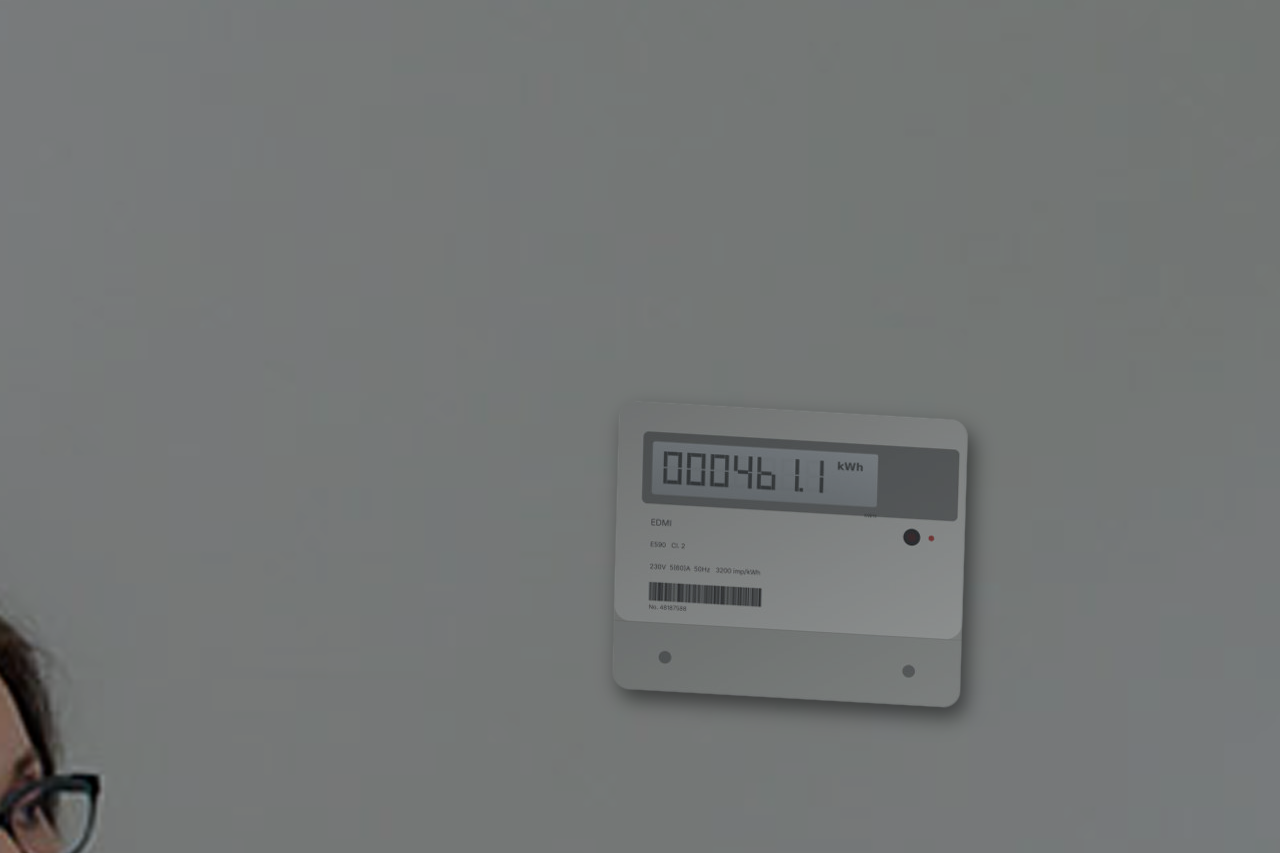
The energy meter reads 461.1 kWh
